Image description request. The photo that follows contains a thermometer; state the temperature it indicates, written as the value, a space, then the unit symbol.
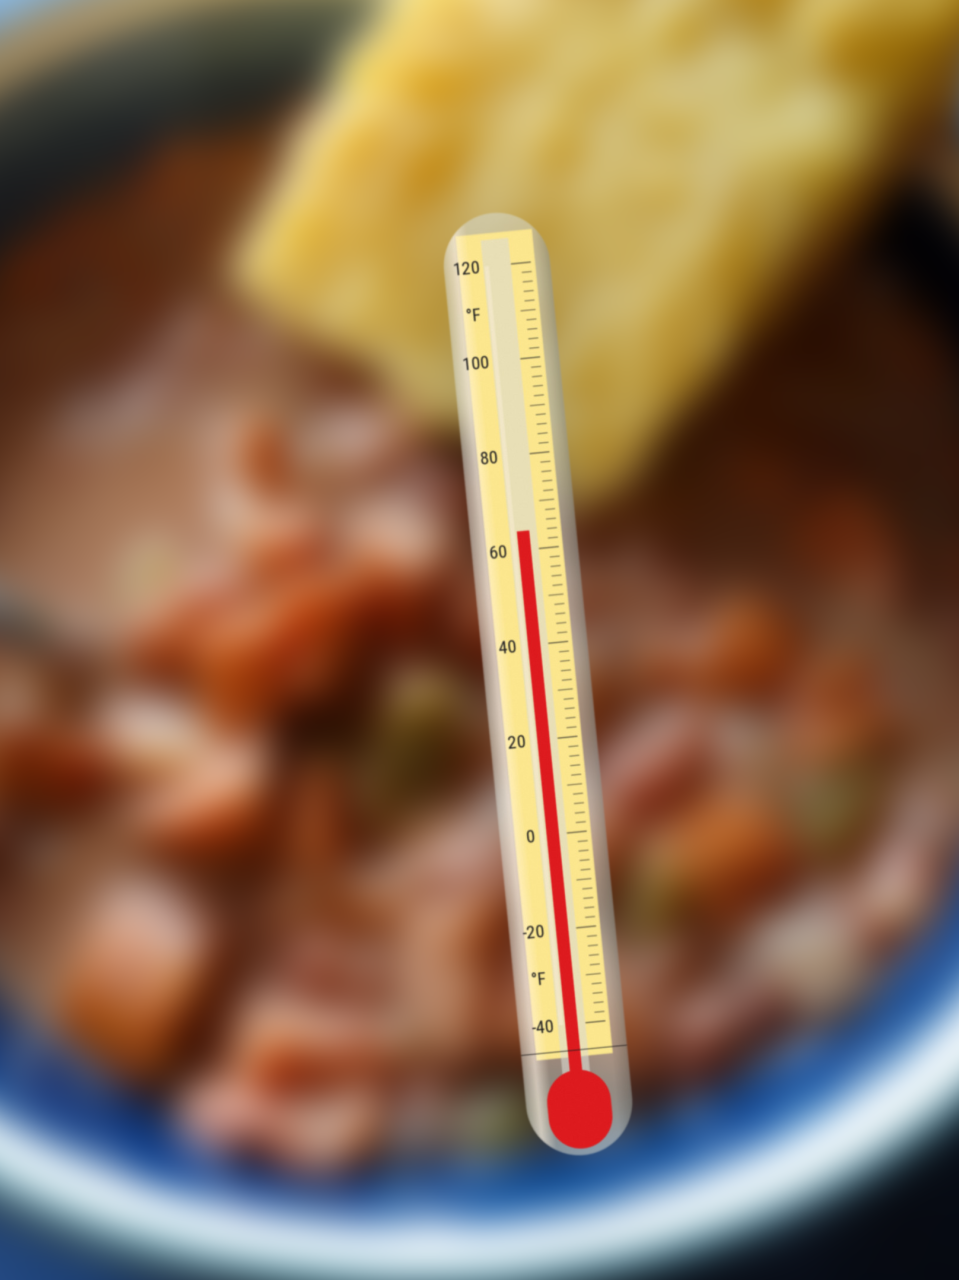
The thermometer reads 64 °F
